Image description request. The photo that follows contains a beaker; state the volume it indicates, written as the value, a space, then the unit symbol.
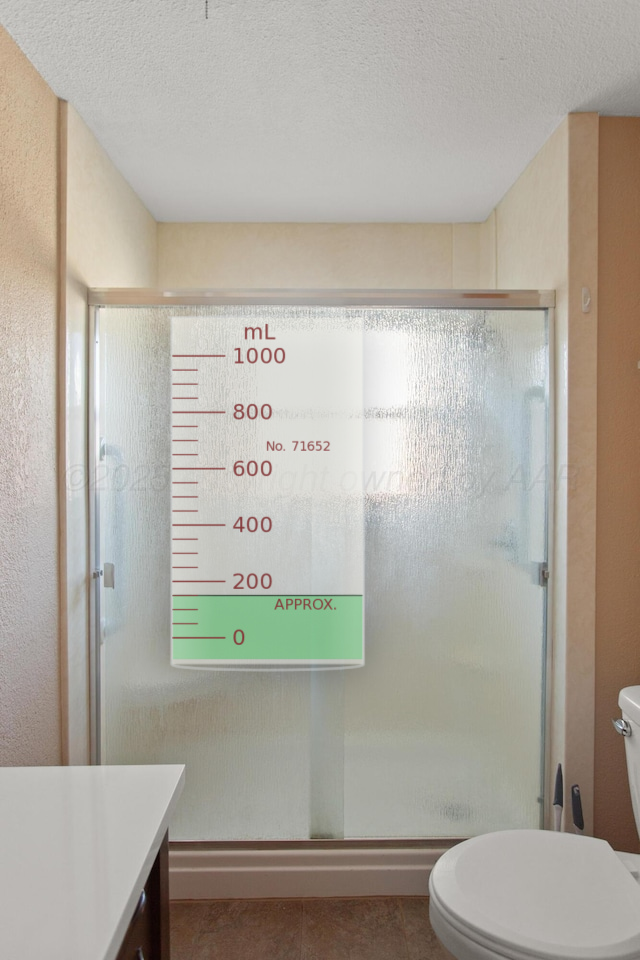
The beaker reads 150 mL
